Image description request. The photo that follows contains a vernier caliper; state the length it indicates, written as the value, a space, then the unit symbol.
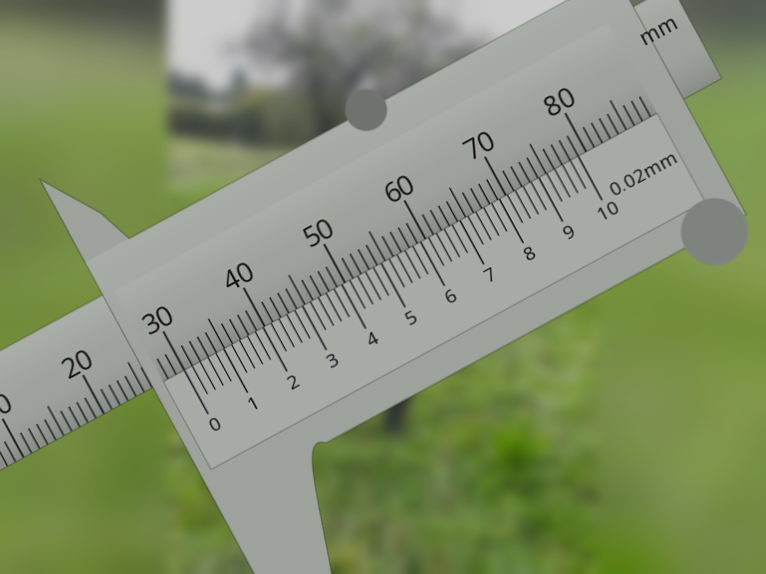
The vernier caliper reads 30.0 mm
